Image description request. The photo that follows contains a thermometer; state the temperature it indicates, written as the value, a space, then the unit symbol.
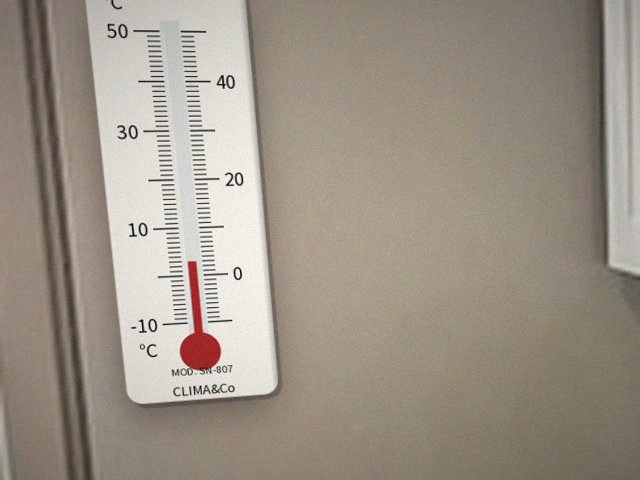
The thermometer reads 3 °C
